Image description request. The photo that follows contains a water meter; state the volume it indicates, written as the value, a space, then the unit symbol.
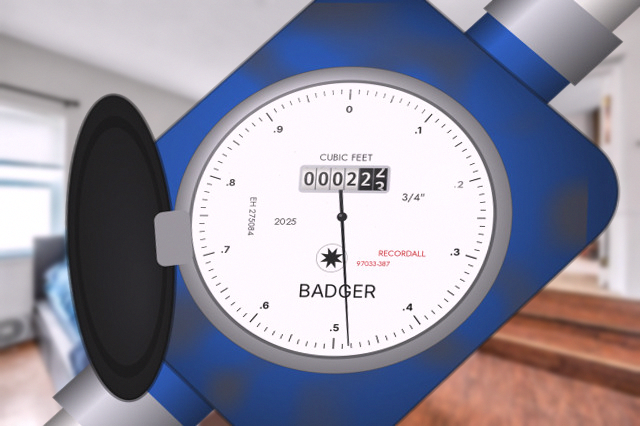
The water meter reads 222.48 ft³
